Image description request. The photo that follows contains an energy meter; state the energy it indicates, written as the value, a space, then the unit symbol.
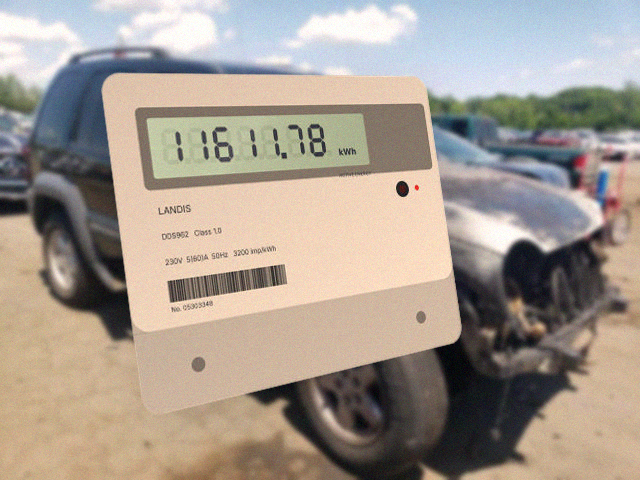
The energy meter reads 11611.78 kWh
